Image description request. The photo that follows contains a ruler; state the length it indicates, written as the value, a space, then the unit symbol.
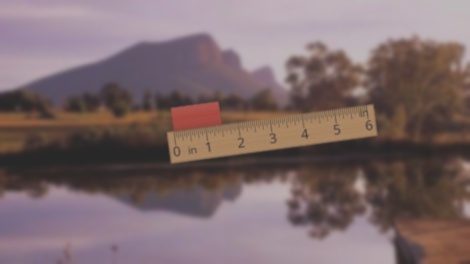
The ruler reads 1.5 in
